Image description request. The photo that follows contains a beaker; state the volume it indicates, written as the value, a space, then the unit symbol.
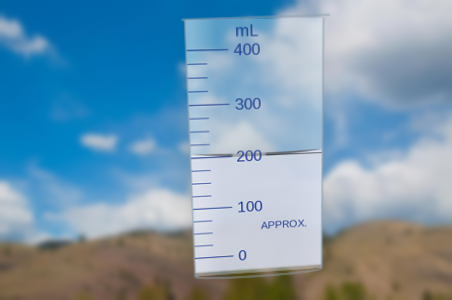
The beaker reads 200 mL
